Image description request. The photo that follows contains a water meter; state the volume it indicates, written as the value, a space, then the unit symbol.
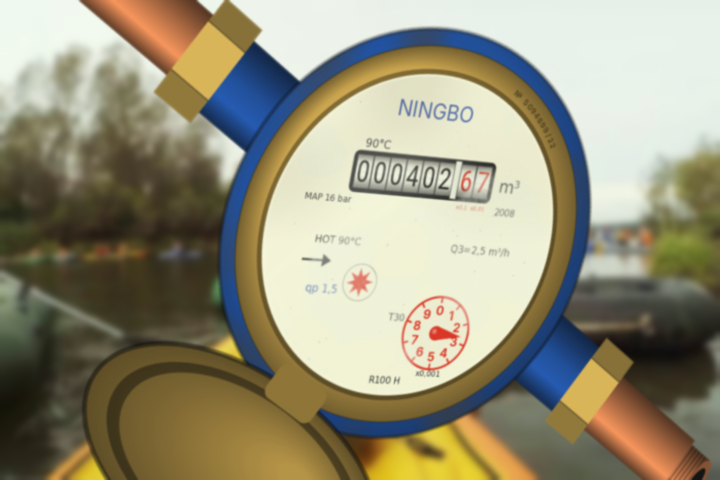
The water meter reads 402.672 m³
